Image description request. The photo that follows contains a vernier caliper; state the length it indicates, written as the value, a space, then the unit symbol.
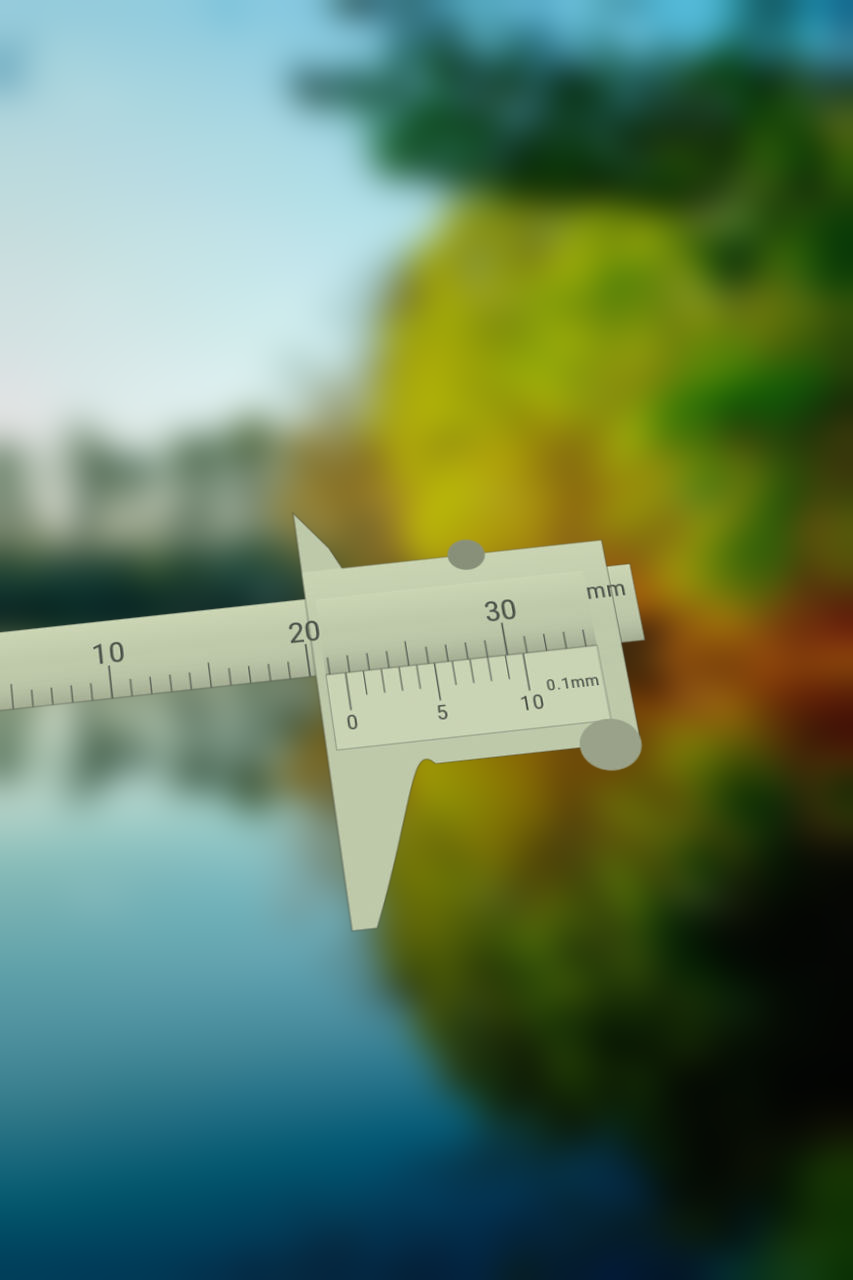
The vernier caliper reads 21.8 mm
